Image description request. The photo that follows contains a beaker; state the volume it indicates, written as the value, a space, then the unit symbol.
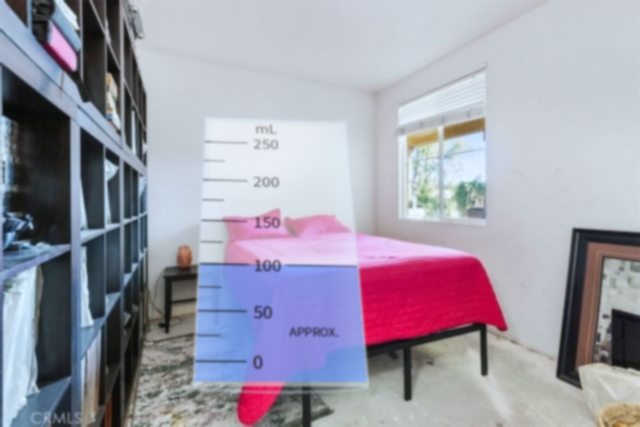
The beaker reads 100 mL
